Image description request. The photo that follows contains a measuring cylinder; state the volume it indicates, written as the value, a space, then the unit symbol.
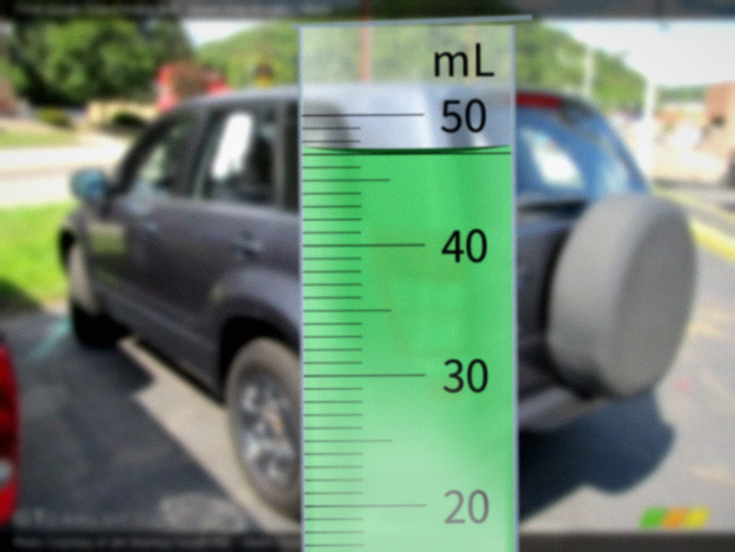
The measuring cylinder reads 47 mL
